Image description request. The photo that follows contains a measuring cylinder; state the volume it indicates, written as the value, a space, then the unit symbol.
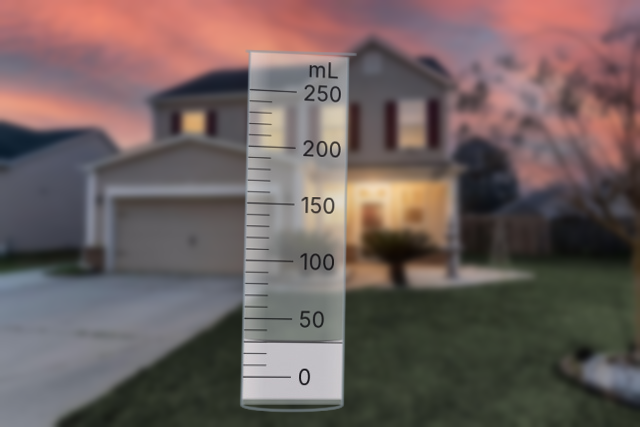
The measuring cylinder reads 30 mL
